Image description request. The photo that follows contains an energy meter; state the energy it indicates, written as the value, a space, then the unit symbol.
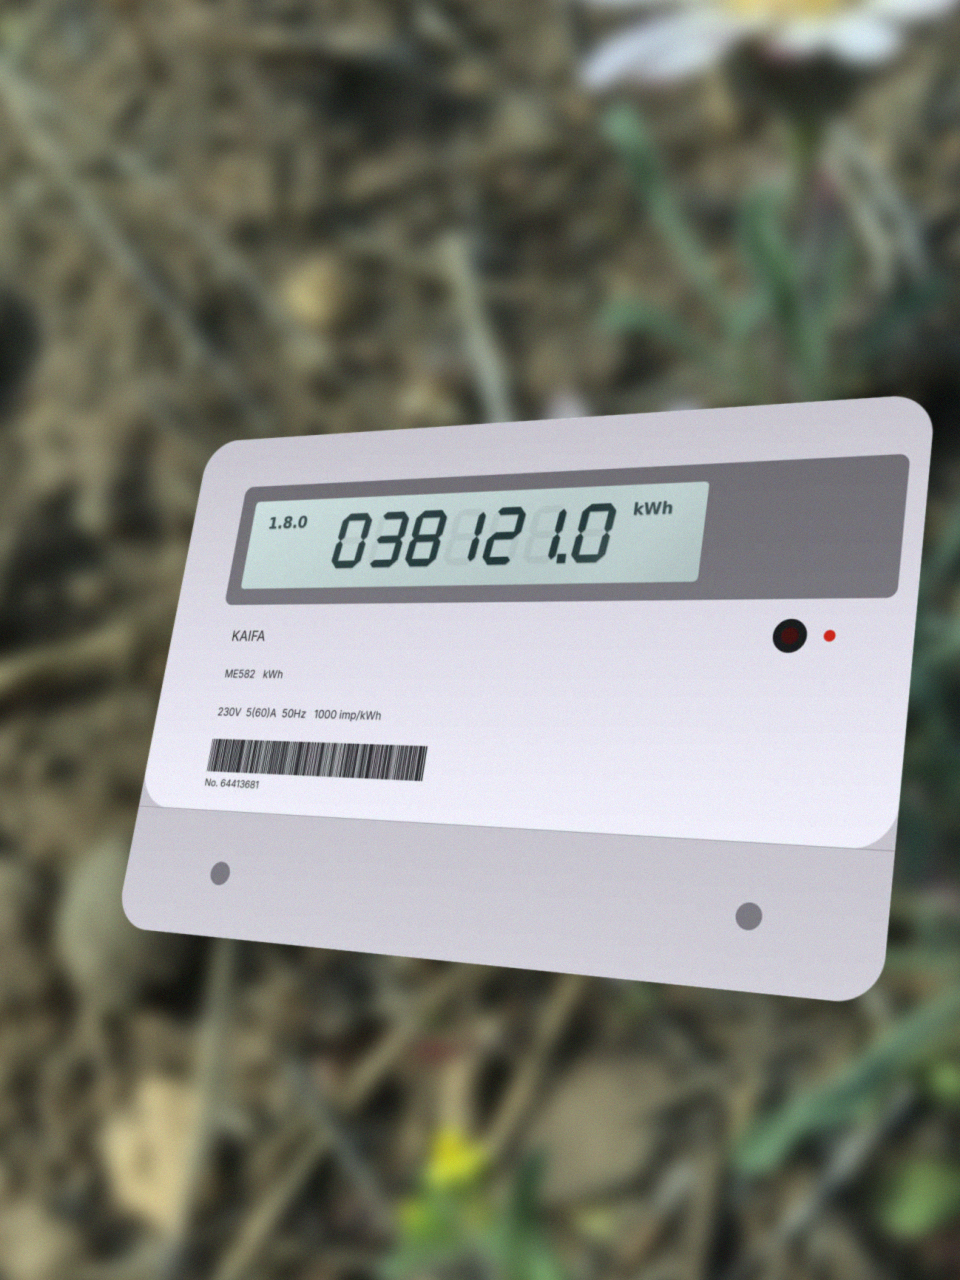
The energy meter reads 38121.0 kWh
